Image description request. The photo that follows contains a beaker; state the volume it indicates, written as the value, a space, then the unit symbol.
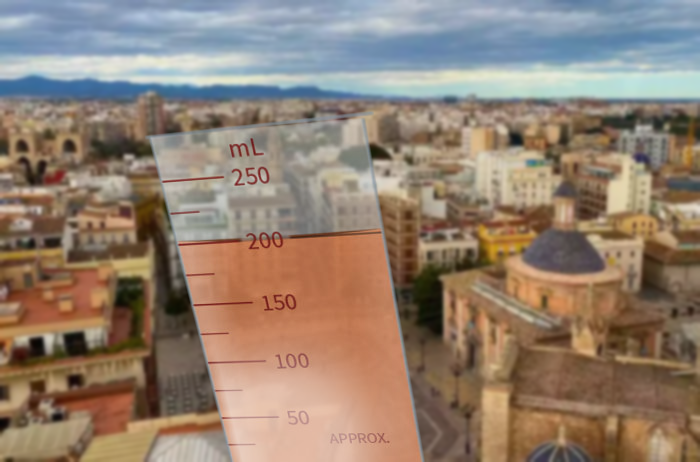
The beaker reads 200 mL
